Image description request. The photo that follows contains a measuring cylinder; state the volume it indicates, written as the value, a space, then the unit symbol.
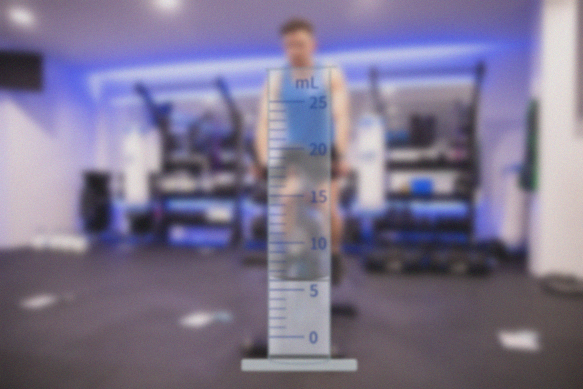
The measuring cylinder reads 6 mL
